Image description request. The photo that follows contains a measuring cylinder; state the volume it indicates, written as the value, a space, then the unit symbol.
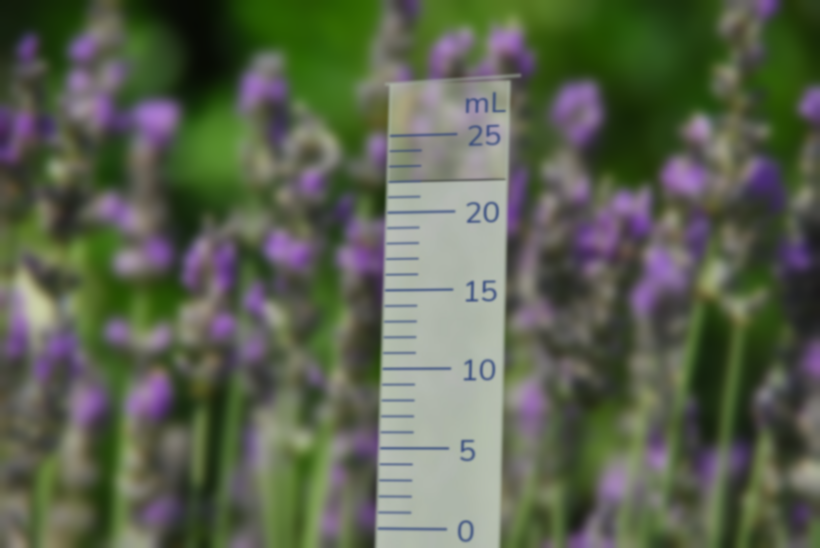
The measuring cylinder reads 22 mL
